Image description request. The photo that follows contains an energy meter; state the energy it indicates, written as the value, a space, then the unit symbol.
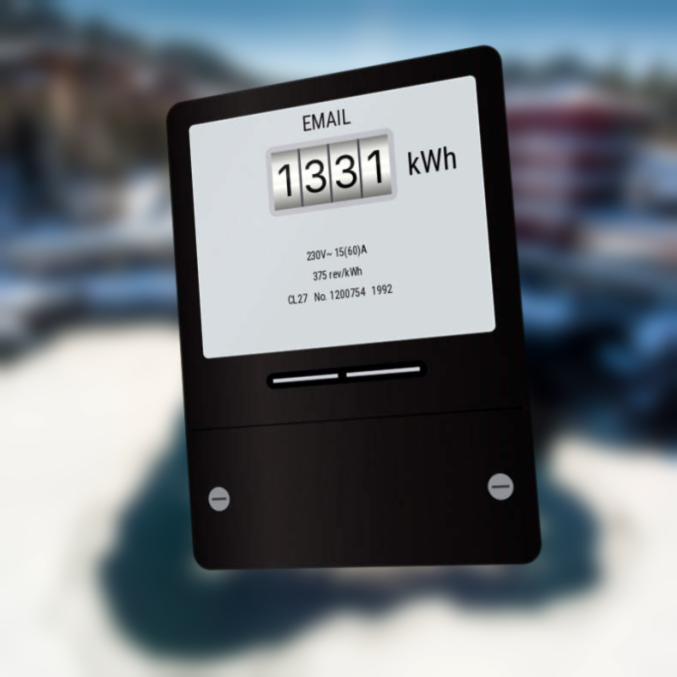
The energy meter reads 1331 kWh
